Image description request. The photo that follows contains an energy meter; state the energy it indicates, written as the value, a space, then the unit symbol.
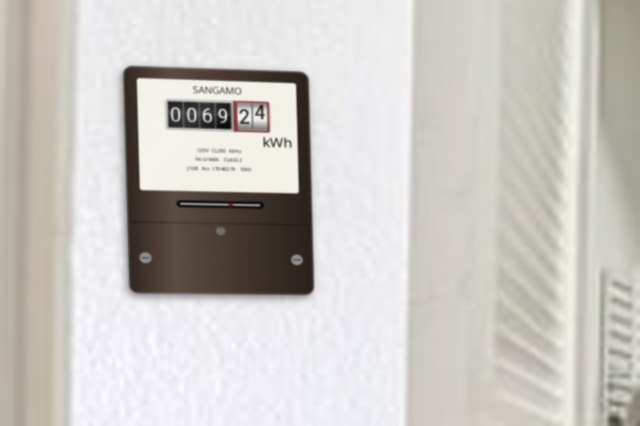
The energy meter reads 69.24 kWh
